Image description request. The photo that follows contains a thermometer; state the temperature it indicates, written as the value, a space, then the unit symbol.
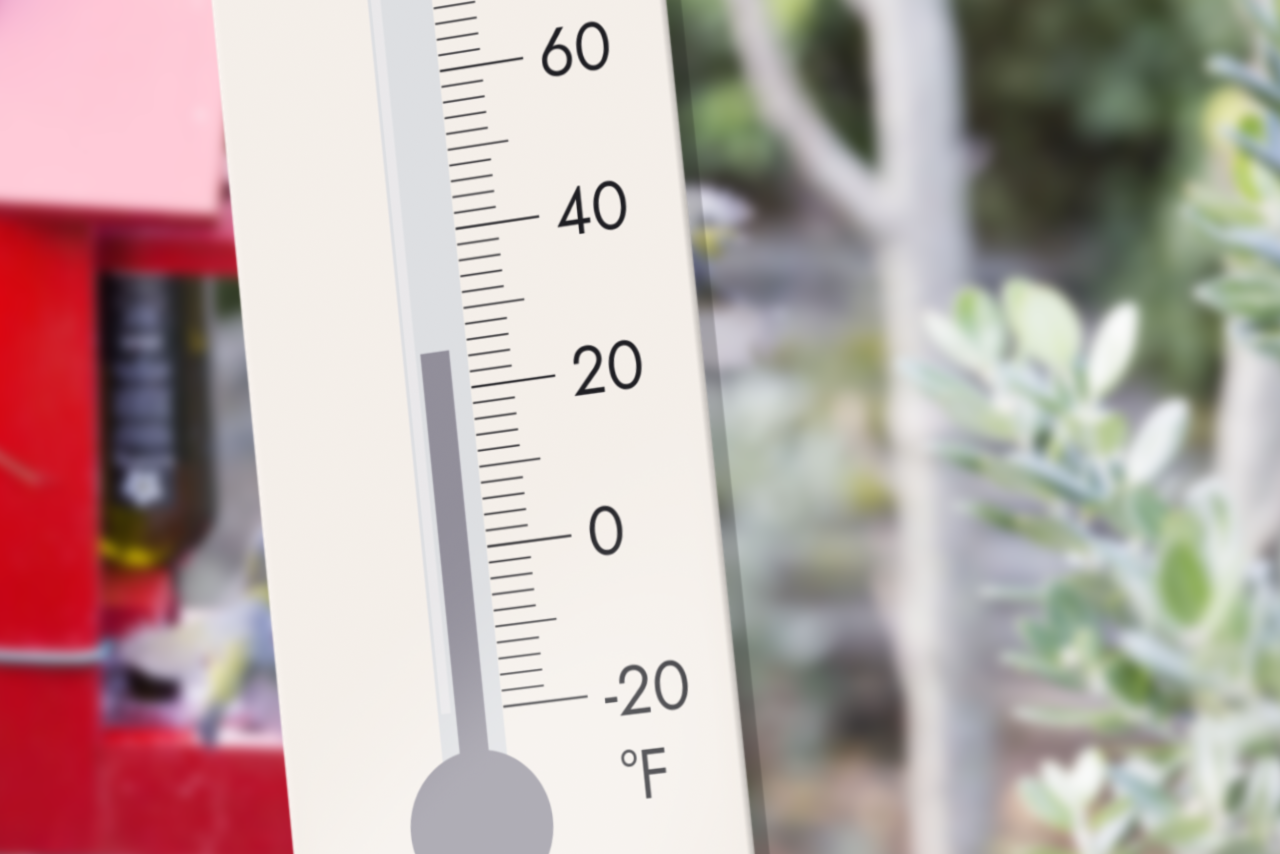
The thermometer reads 25 °F
